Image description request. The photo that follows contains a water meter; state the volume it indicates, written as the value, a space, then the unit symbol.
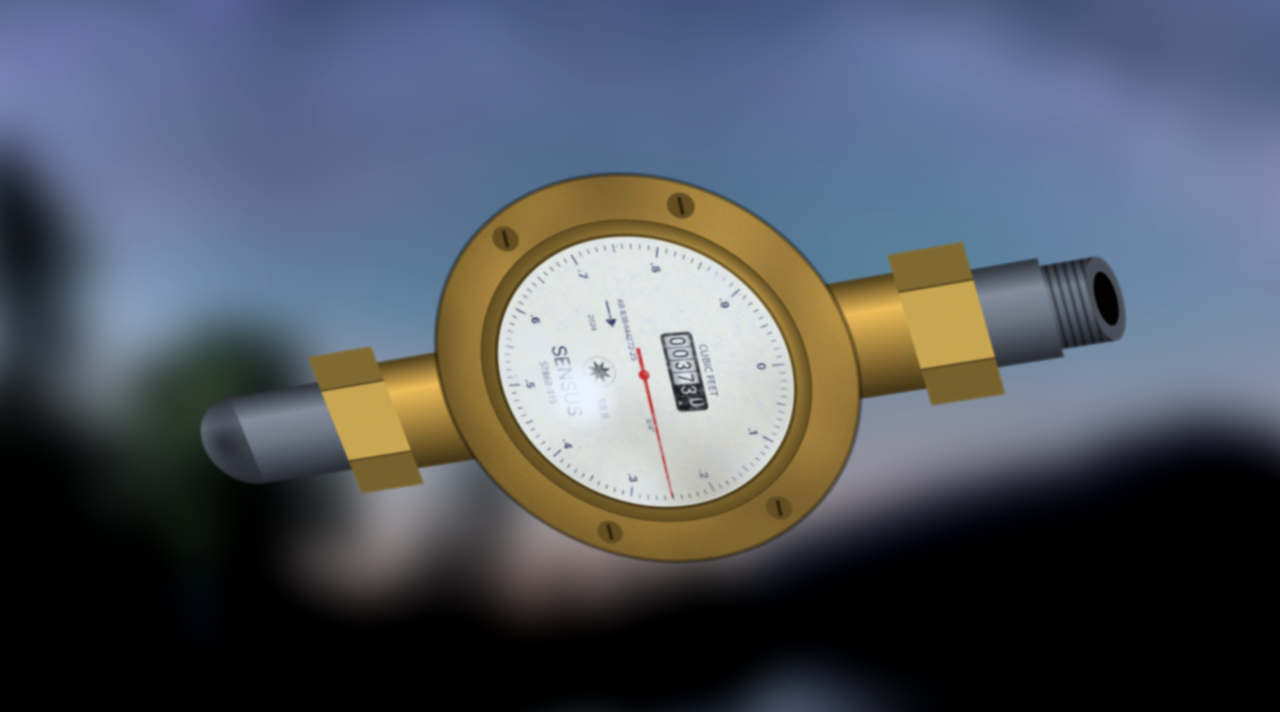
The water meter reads 3730.25 ft³
